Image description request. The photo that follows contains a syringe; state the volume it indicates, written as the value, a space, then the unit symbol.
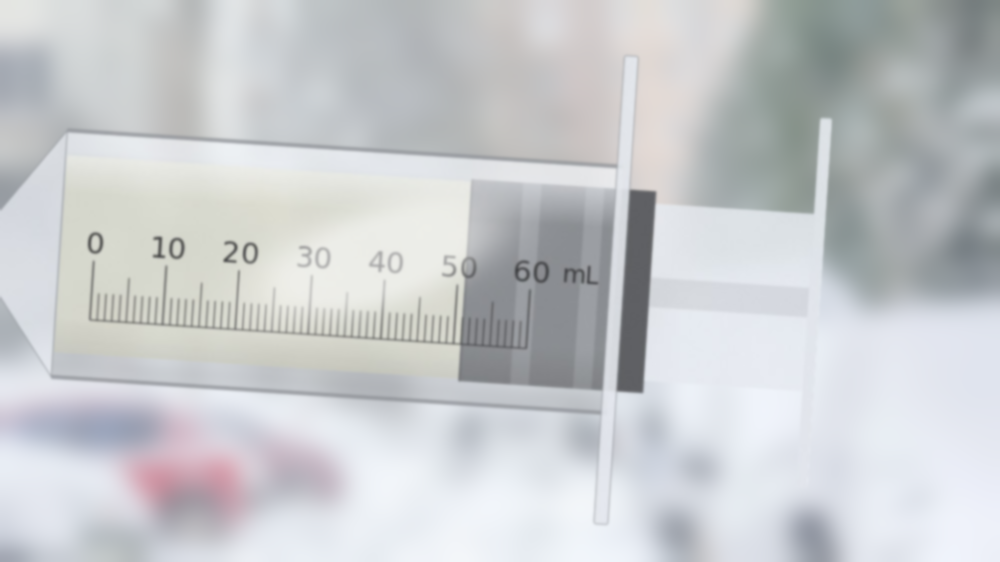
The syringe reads 51 mL
